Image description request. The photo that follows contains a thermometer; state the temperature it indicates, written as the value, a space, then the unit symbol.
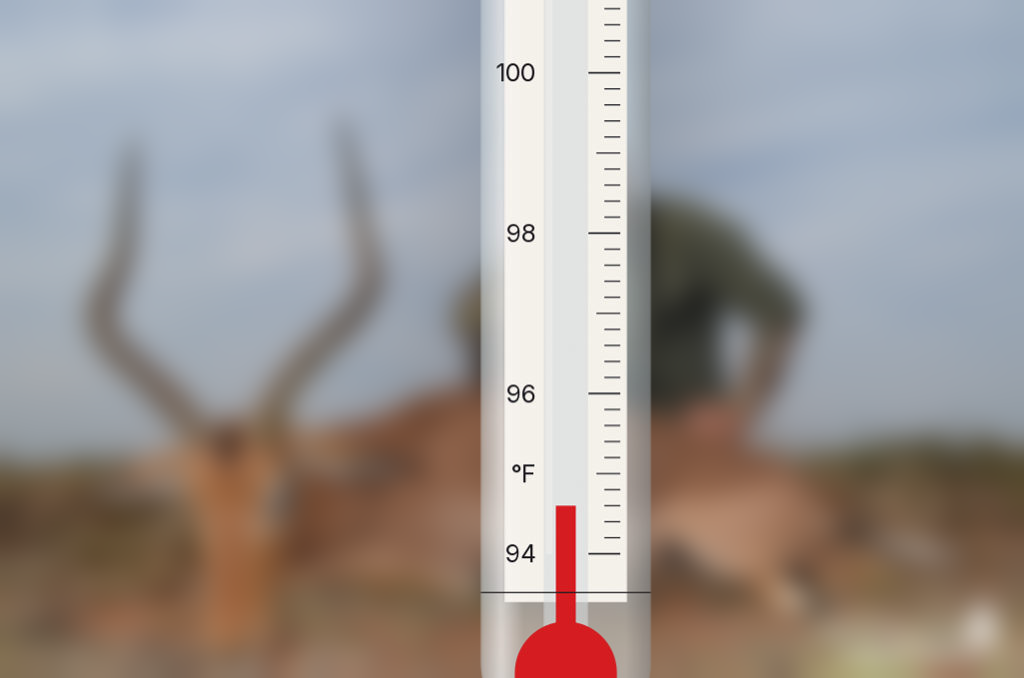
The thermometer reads 94.6 °F
